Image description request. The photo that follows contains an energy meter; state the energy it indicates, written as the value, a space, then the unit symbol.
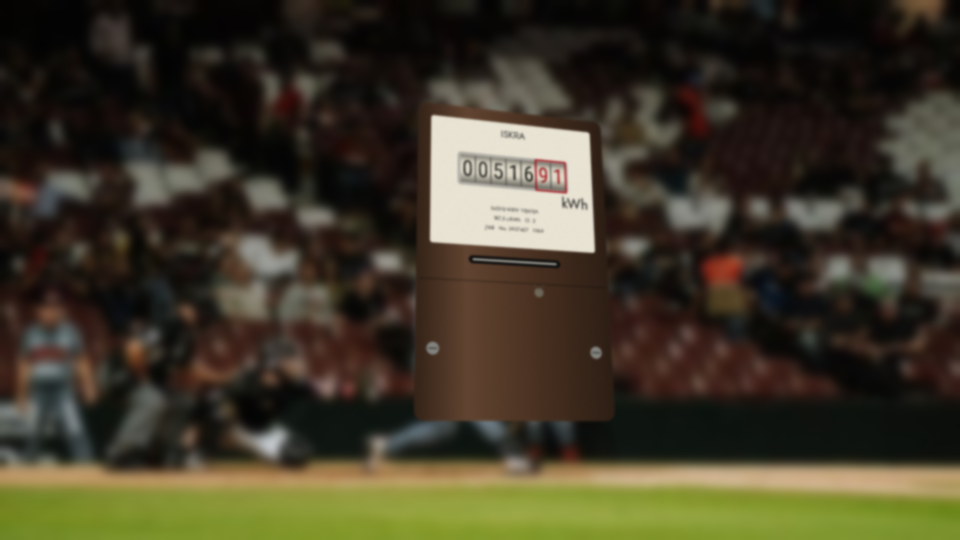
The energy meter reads 516.91 kWh
